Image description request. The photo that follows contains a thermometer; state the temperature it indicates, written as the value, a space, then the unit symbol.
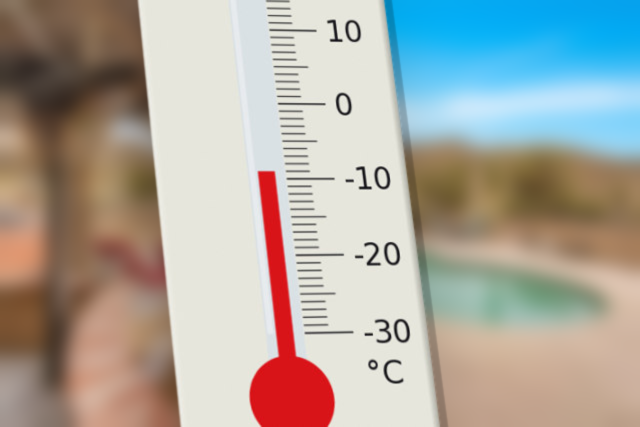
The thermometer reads -9 °C
